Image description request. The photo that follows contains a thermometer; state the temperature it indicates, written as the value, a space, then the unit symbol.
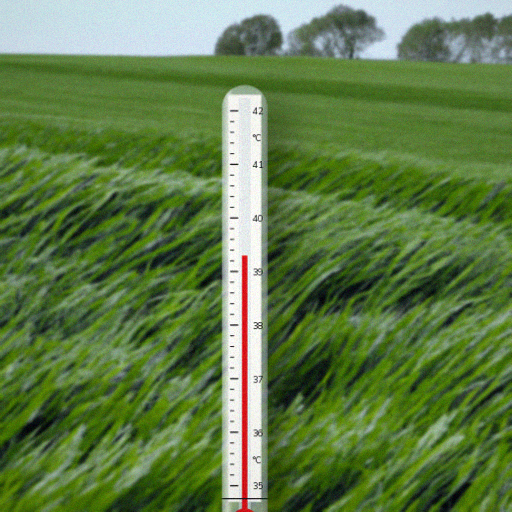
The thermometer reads 39.3 °C
